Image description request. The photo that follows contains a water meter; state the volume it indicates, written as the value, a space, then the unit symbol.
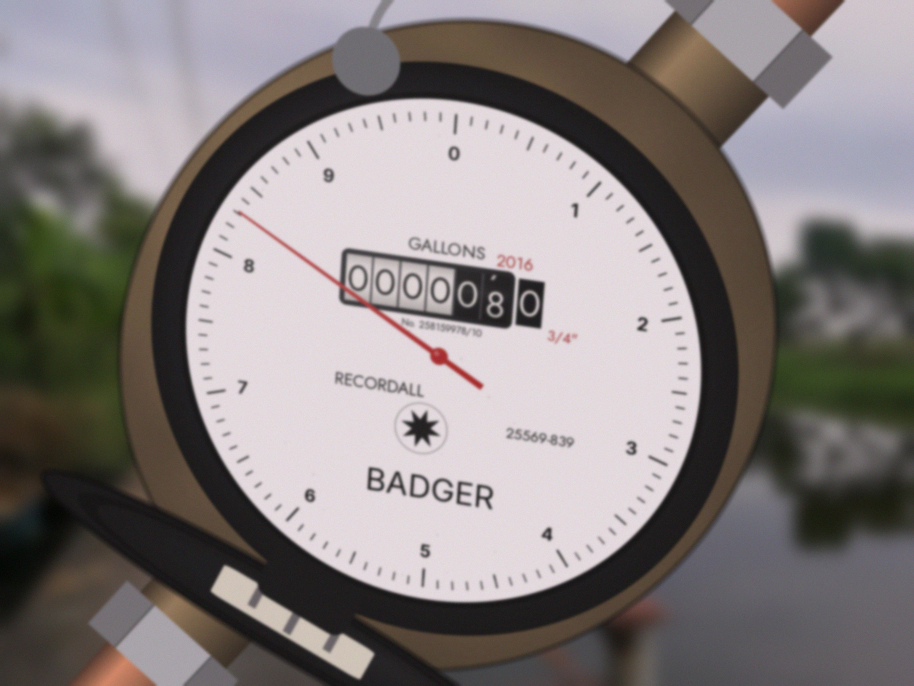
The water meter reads 78.3 gal
